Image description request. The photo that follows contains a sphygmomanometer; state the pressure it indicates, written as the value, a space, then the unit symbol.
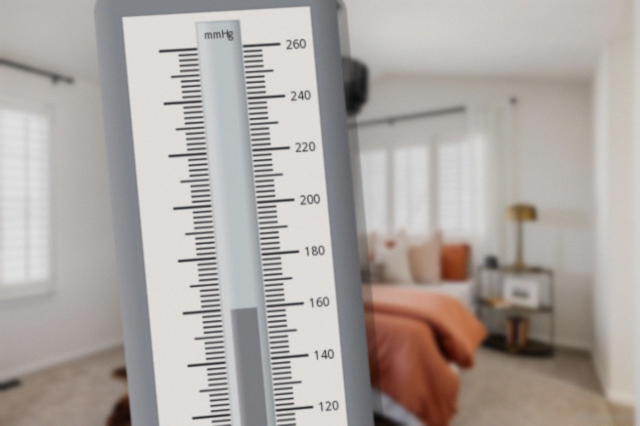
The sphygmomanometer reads 160 mmHg
